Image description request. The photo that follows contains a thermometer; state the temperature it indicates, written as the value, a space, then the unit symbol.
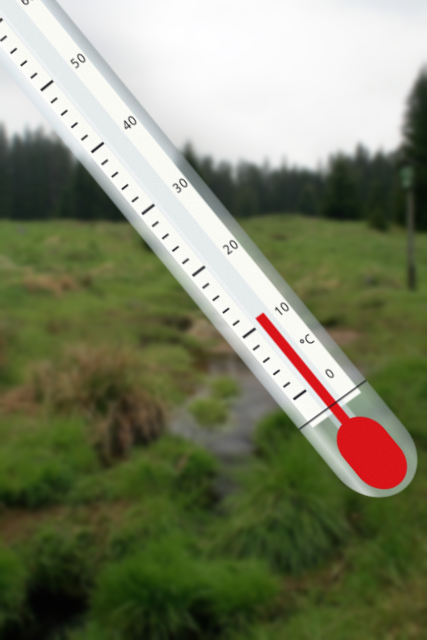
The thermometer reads 11 °C
